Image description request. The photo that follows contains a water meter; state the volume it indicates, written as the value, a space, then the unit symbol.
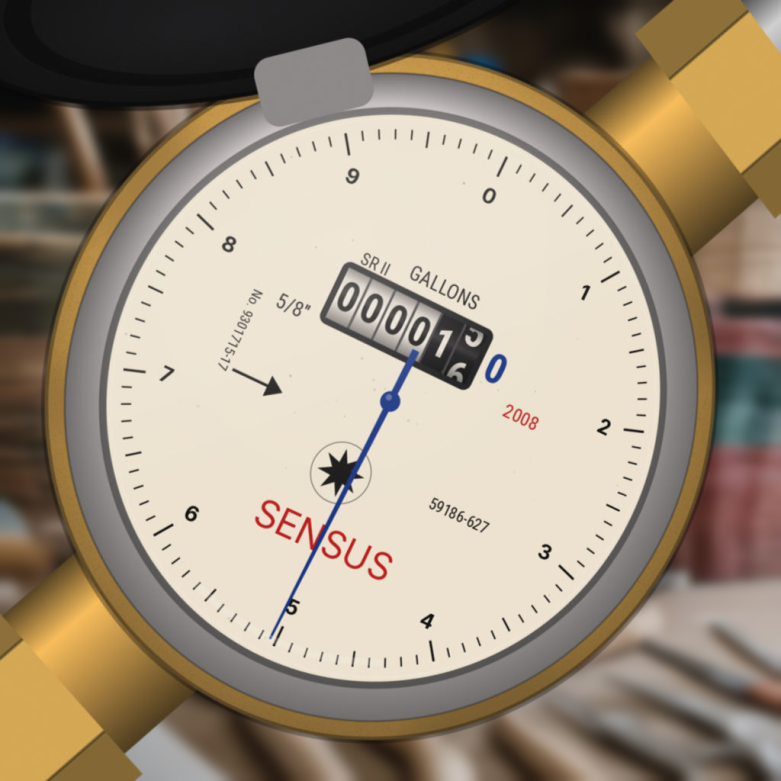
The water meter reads 155.0 gal
